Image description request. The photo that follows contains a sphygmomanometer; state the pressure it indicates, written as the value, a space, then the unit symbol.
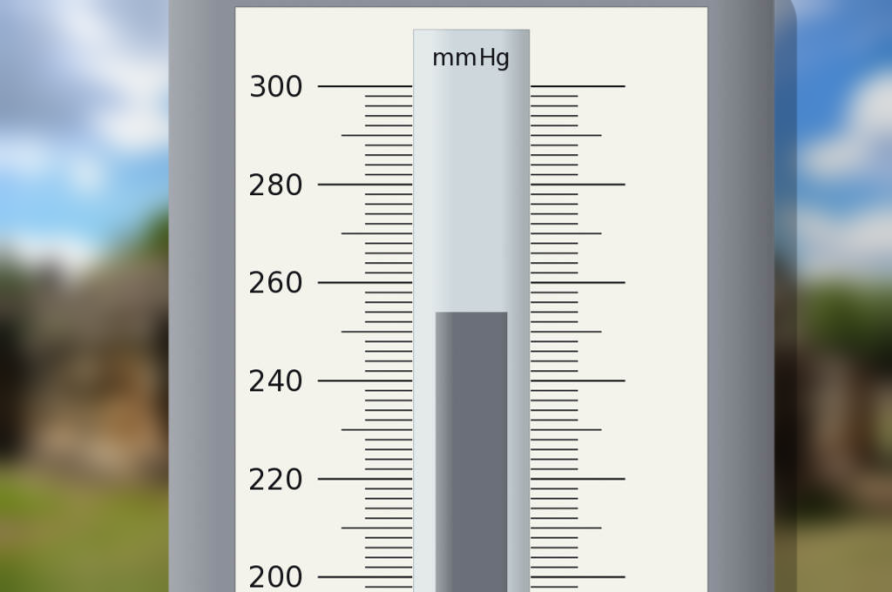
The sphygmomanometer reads 254 mmHg
